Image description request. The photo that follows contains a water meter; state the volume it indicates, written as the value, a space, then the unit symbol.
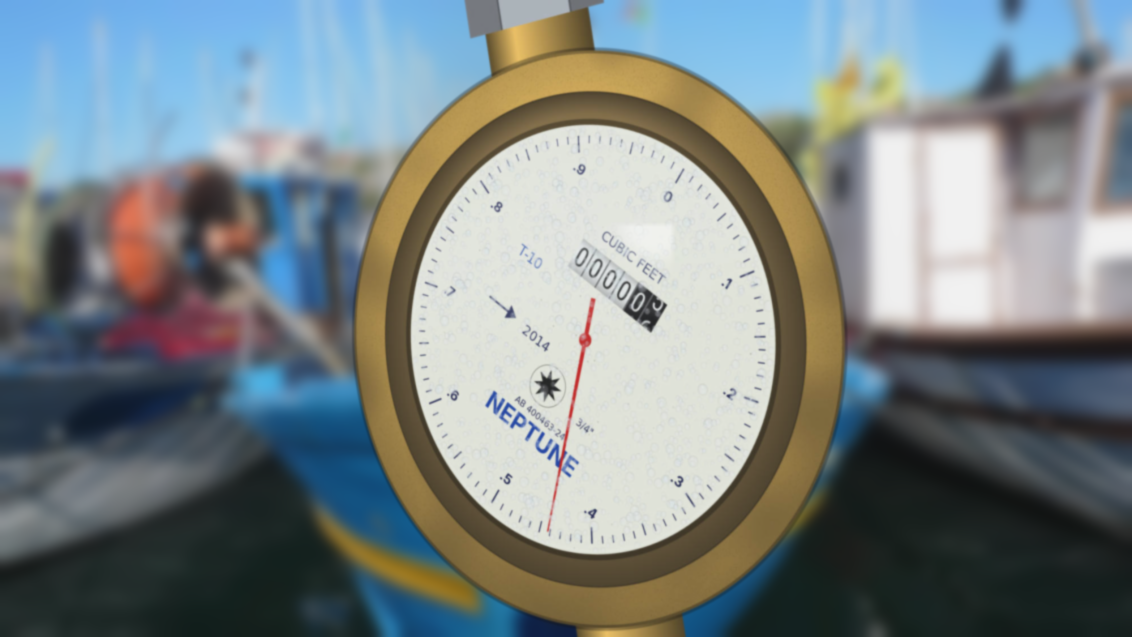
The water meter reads 5.44 ft³
